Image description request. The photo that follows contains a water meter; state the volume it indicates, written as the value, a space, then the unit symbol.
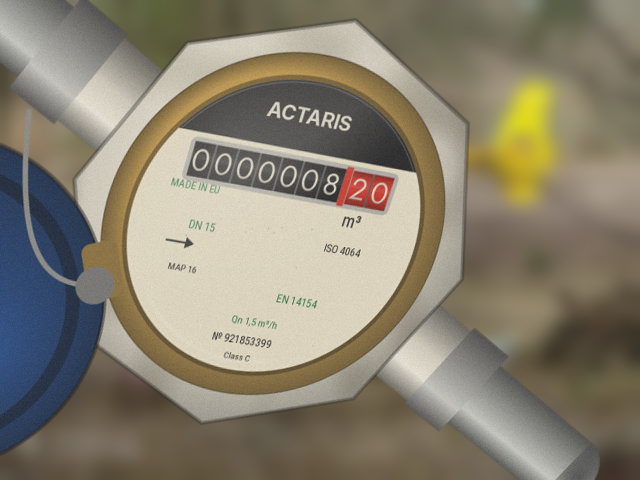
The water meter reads 8.20 m³
